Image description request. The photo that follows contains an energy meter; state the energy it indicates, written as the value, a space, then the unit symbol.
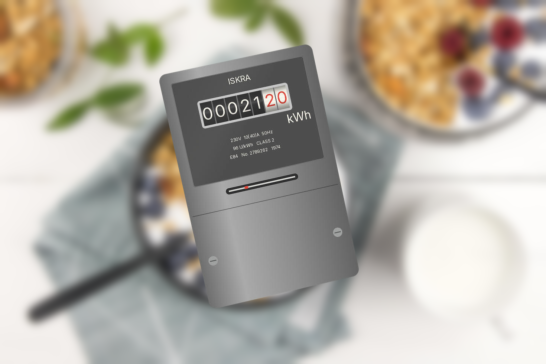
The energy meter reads 21.20 kWh
